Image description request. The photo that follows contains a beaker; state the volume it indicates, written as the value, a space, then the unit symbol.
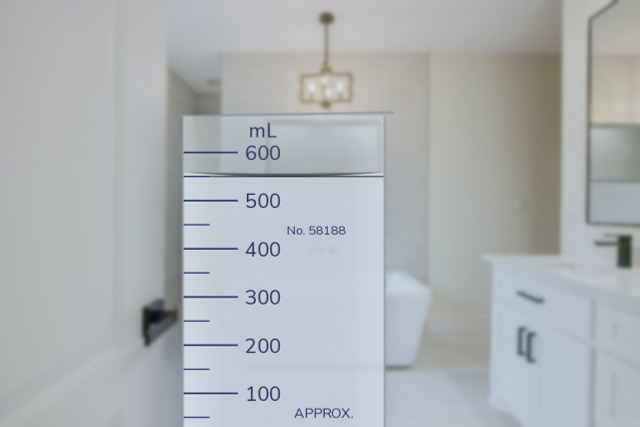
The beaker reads 550 mL
